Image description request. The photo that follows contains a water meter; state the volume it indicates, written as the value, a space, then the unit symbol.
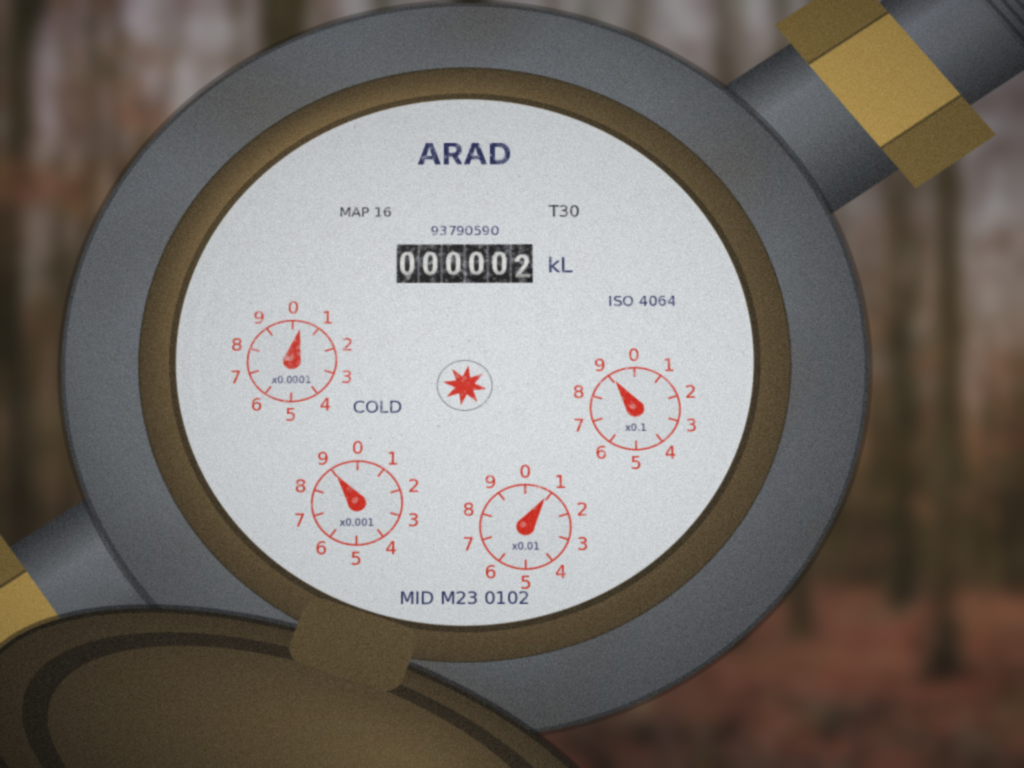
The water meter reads 1.9090 kL
